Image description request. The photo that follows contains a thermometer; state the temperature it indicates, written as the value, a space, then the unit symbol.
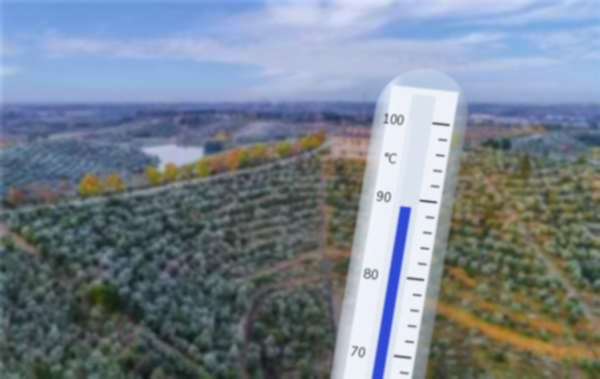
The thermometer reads 89 °C
